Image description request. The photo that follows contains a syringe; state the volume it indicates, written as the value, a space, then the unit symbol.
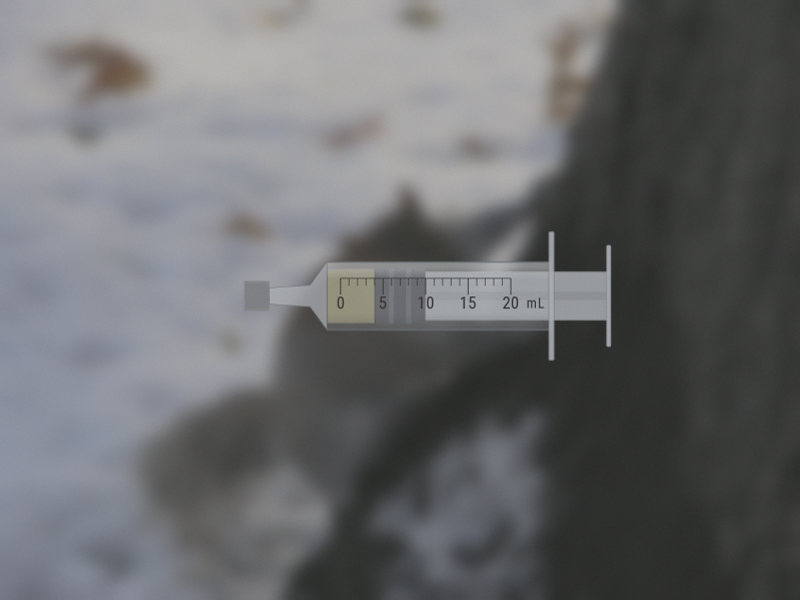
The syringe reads 4 mL
